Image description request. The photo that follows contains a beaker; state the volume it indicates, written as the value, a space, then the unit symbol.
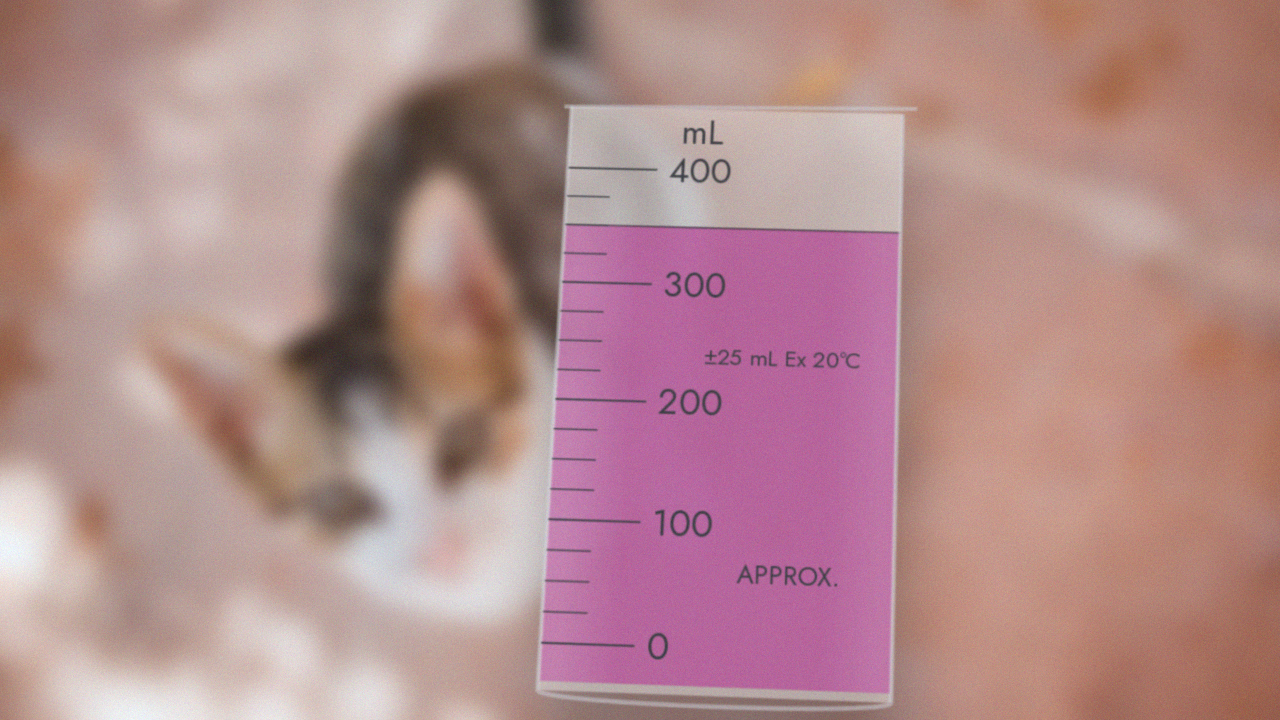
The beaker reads 350 mL
